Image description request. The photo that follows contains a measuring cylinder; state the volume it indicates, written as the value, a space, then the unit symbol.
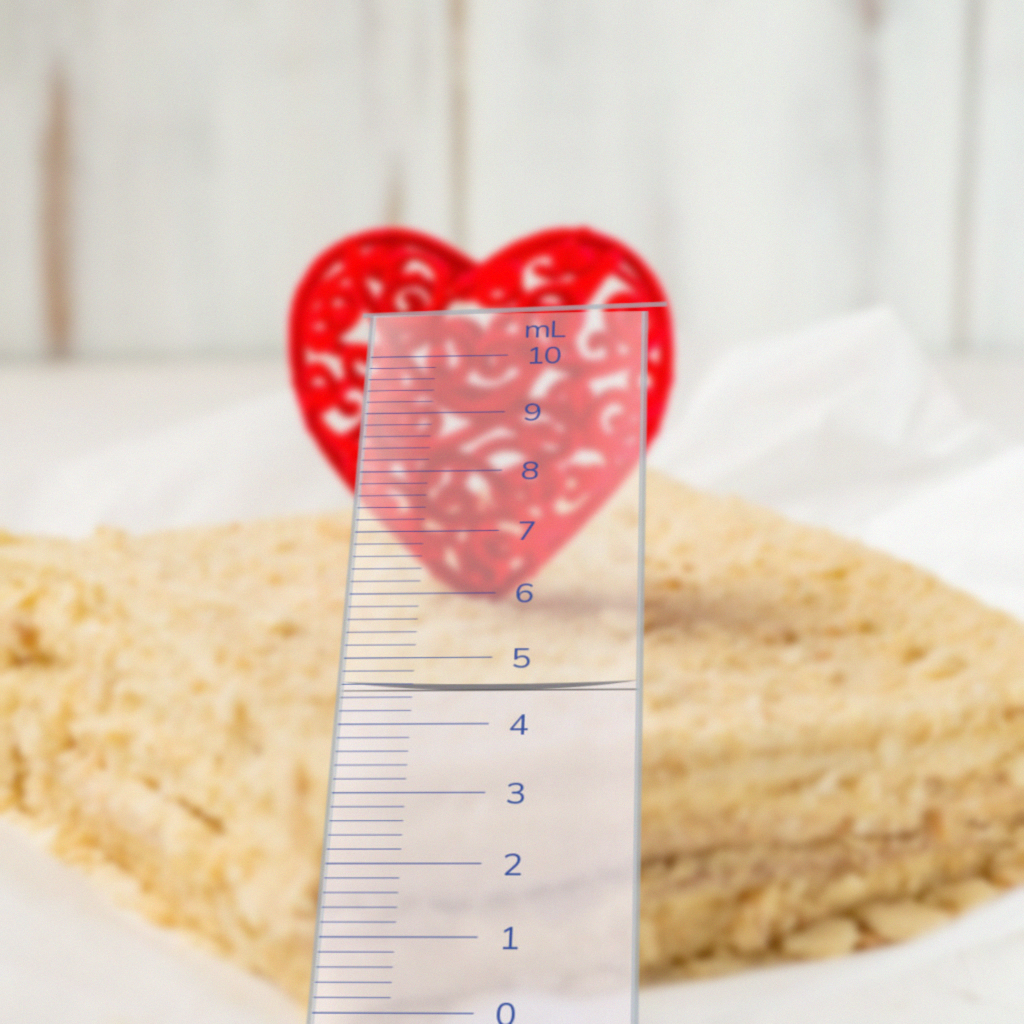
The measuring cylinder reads 4.5 mL
